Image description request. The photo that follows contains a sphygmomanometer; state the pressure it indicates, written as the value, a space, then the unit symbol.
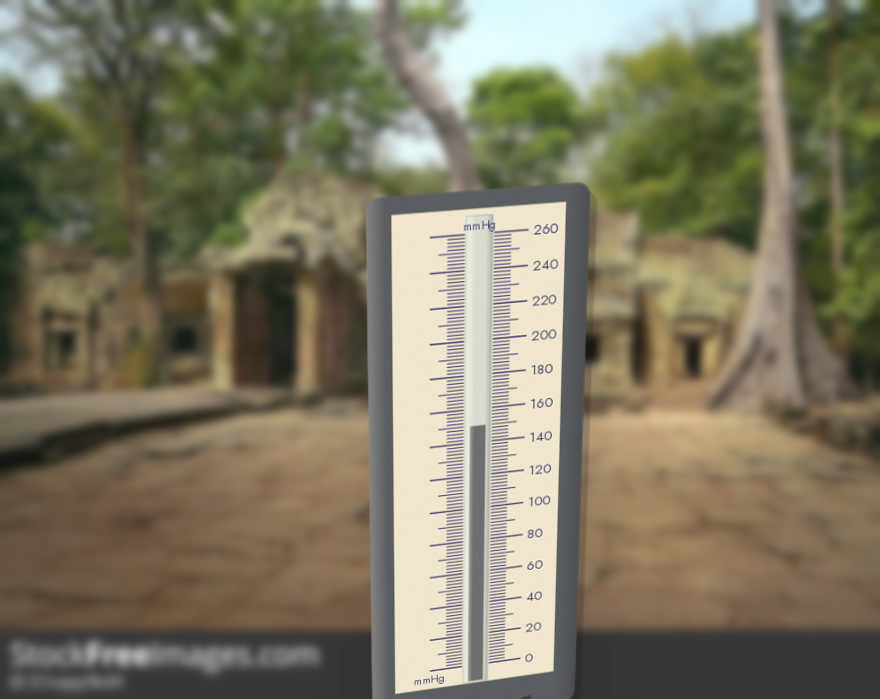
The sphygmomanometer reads 150 mmHg
